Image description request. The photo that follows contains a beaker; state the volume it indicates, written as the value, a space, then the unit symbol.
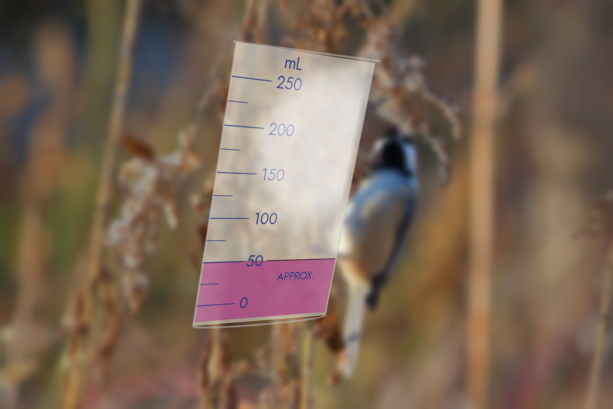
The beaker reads 50 mL
